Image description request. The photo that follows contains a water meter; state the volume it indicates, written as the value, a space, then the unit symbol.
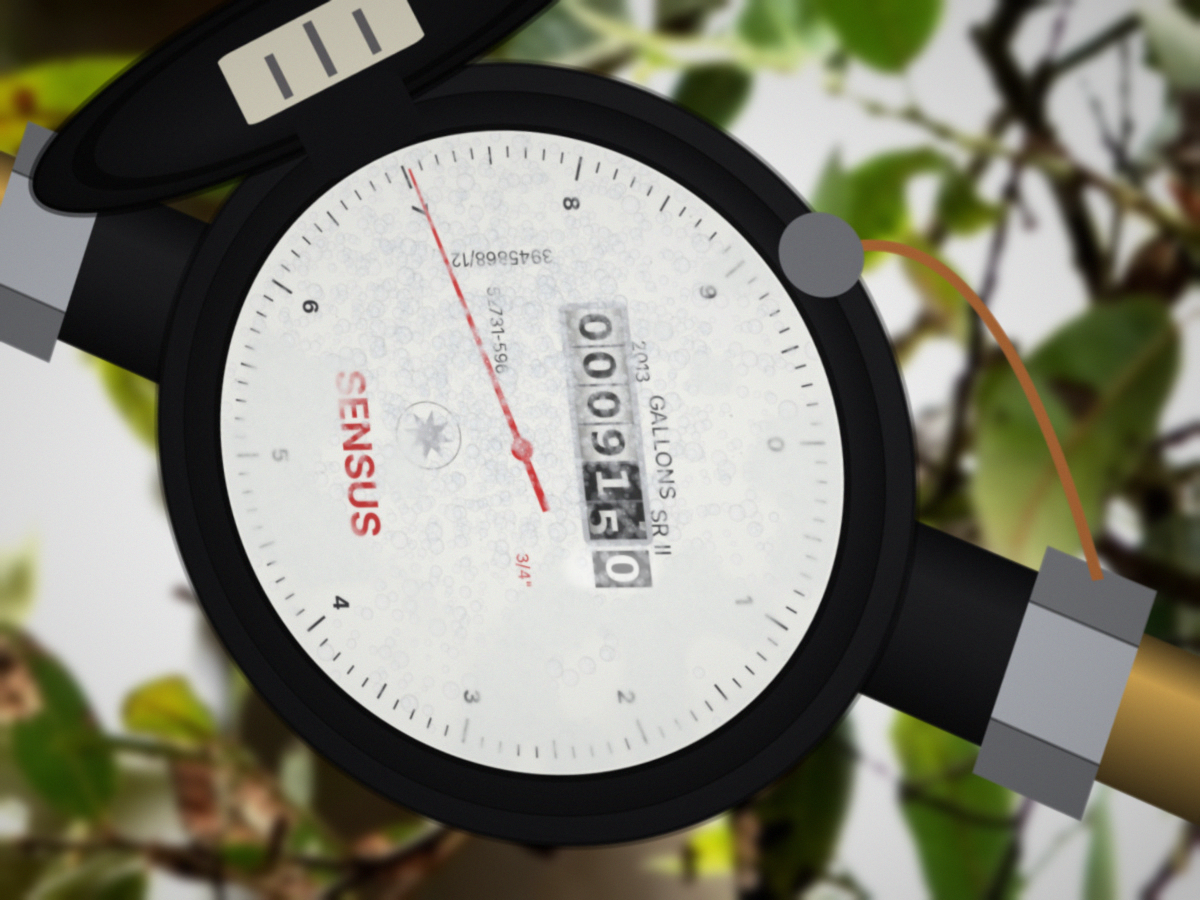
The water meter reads 9147.0 gal
